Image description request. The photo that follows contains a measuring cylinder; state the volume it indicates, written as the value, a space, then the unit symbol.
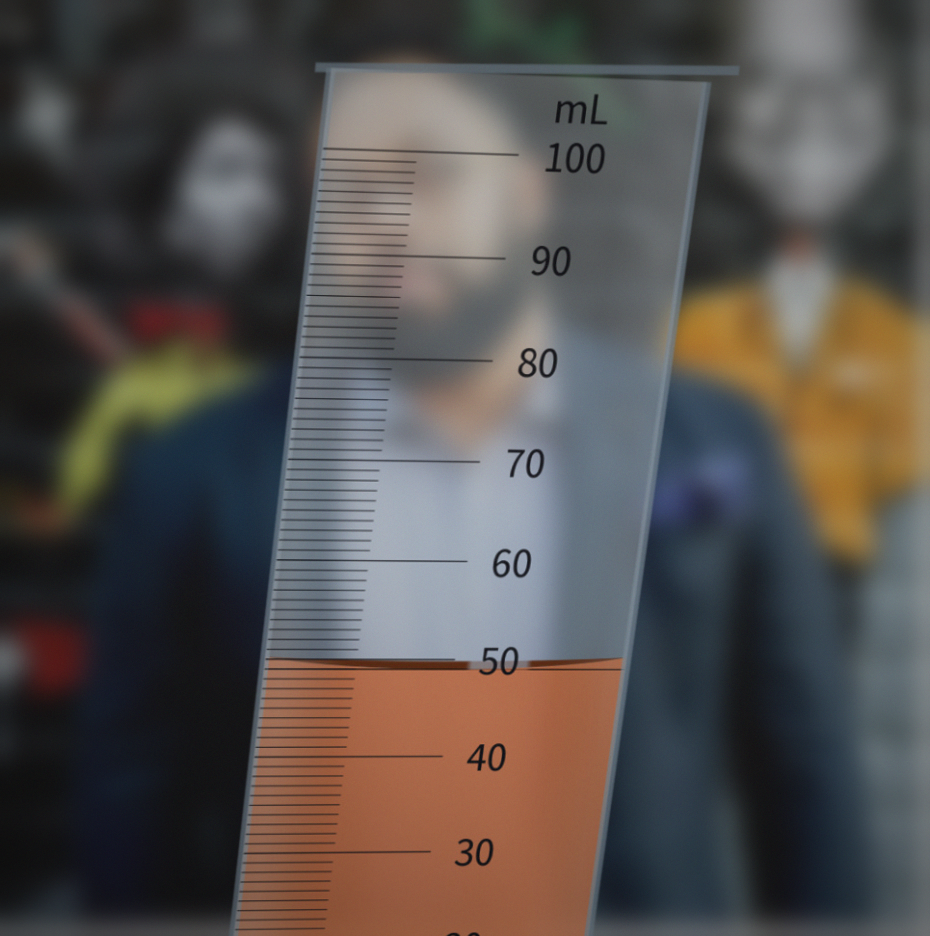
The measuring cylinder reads 49 mL
